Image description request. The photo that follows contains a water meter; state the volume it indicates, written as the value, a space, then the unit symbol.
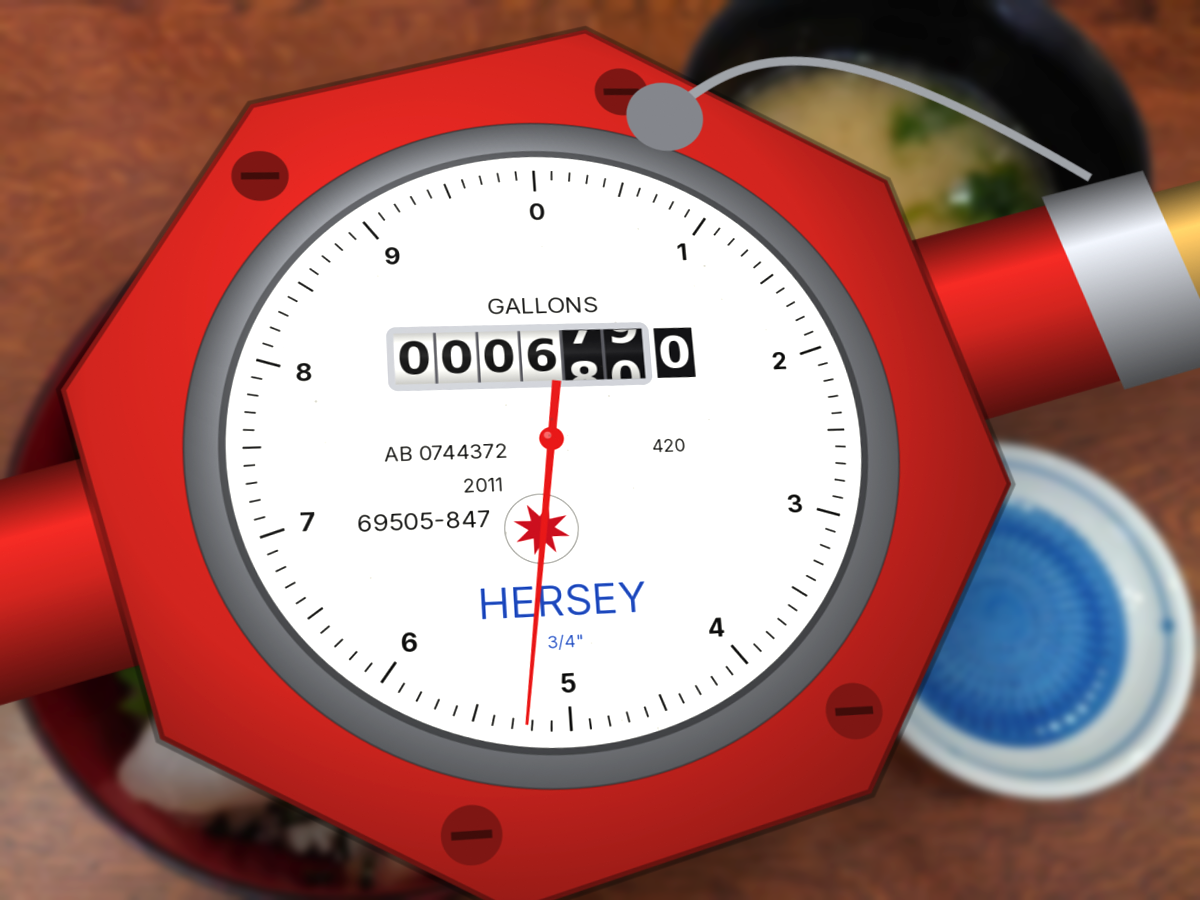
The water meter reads 6795.2 gal
